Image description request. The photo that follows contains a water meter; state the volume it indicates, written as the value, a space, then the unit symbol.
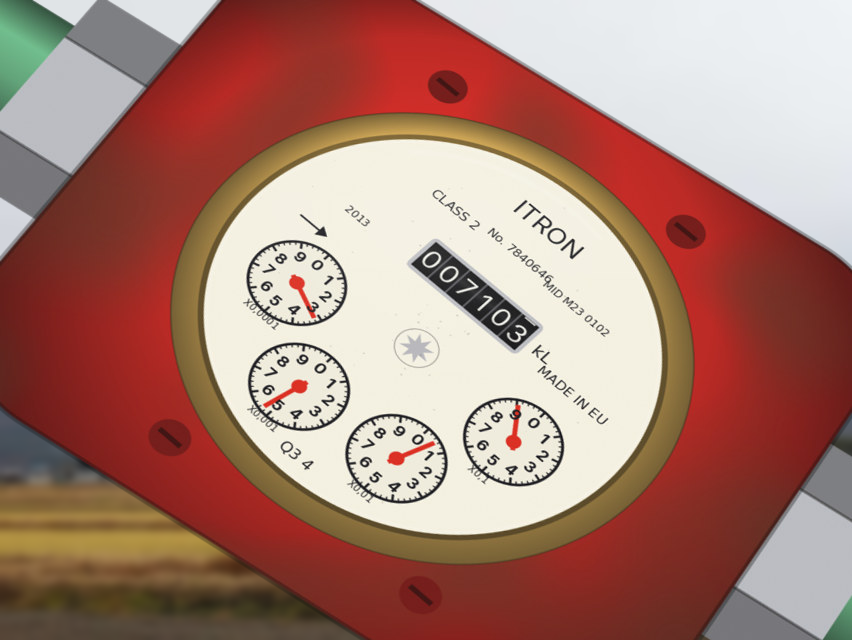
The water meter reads 7102.9053 kL
